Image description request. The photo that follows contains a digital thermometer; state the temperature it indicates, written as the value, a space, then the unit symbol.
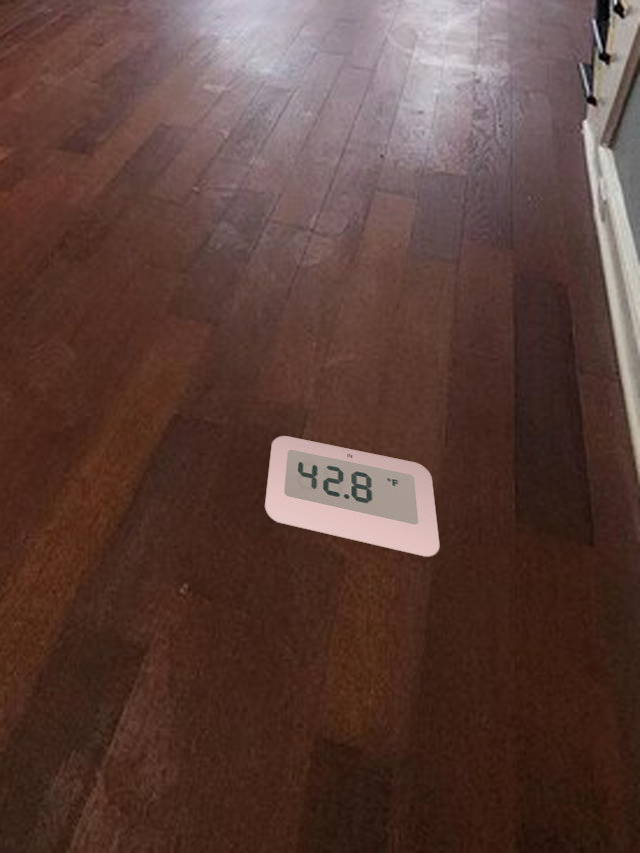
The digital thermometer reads 42.8 °F
